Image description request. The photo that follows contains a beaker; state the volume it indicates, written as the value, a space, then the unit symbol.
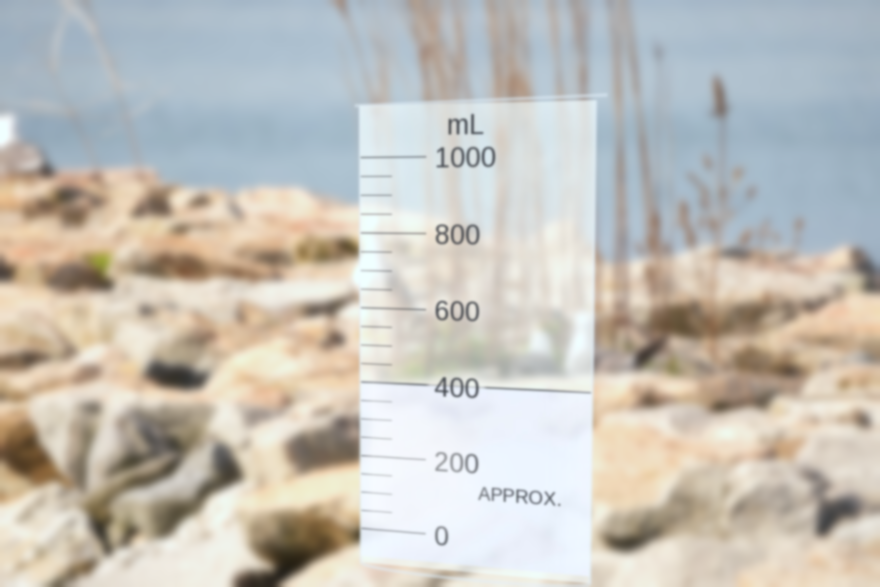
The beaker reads 400 mL
